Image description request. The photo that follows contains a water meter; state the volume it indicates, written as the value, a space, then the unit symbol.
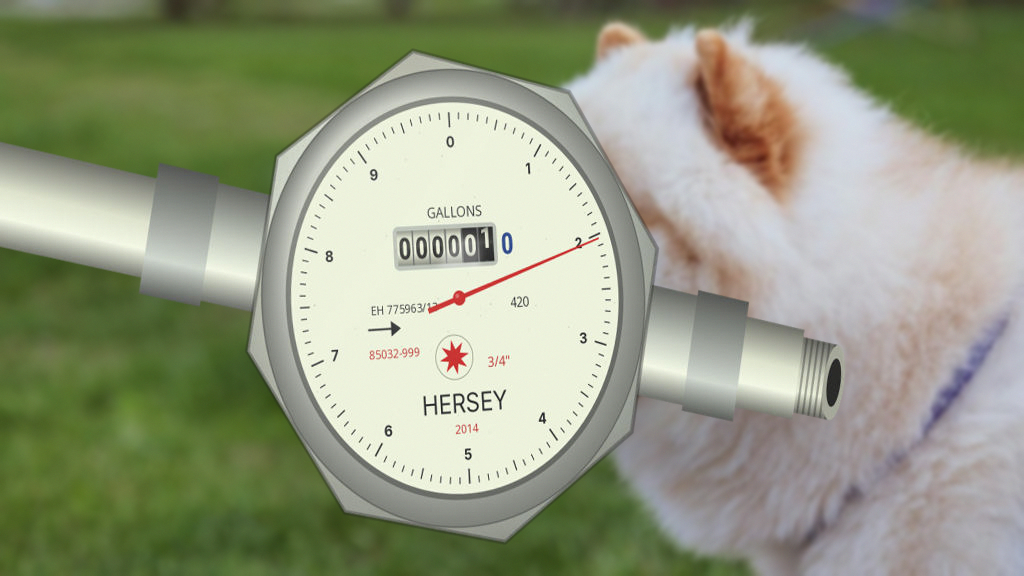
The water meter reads 12.0 gal
